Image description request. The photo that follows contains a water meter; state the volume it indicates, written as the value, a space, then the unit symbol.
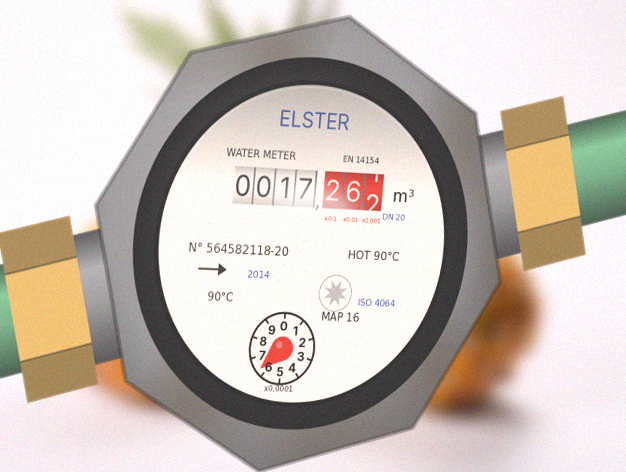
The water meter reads 17.2616 m³
